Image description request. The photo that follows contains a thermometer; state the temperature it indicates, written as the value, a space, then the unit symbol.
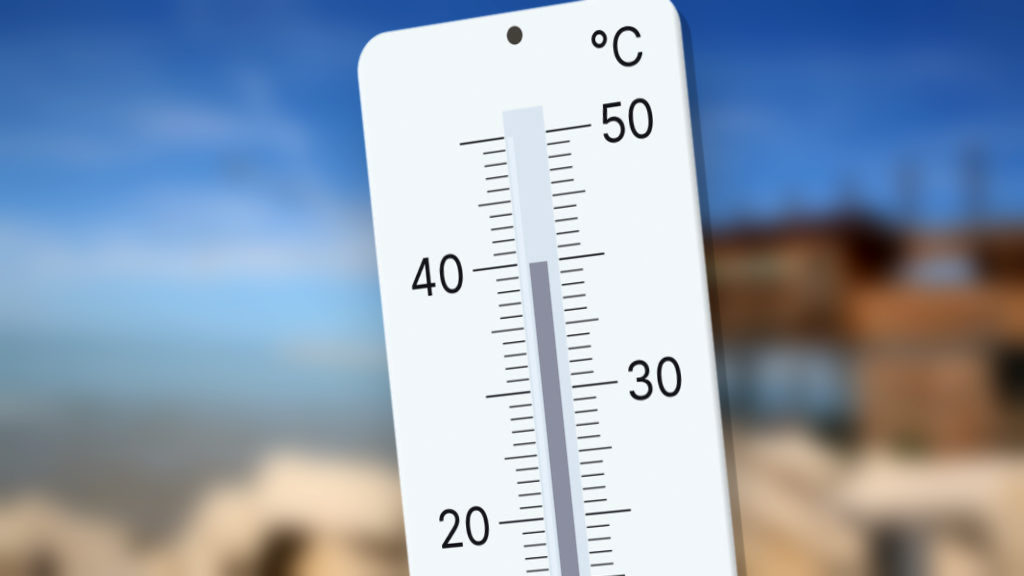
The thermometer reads 40 °C
